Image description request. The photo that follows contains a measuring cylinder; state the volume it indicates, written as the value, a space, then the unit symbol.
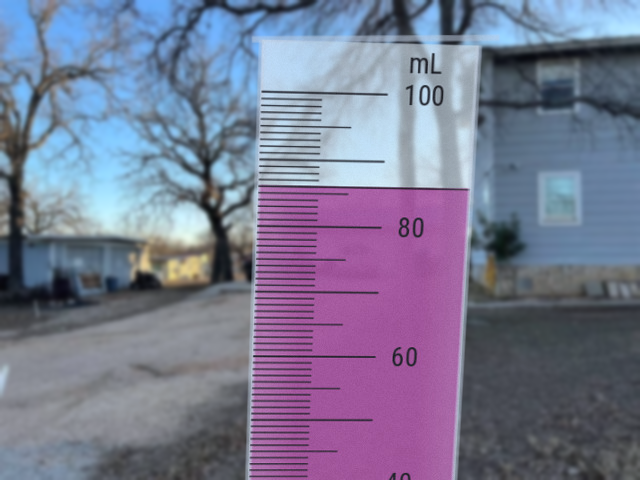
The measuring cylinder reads 86 mL
